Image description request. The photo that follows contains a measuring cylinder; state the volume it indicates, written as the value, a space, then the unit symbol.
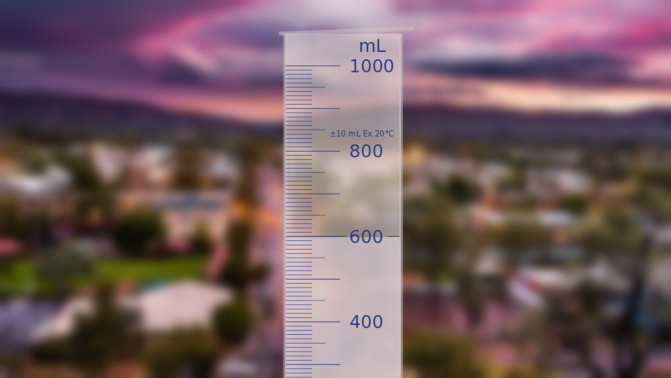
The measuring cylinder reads 600 mL
